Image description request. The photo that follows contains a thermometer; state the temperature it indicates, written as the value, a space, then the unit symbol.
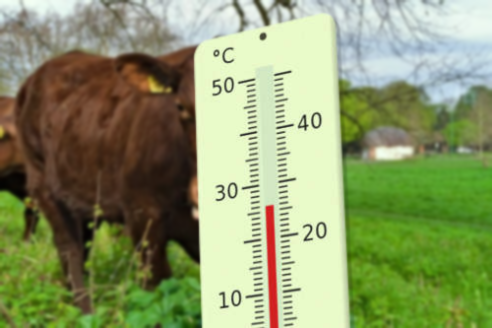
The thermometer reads 26 °C
